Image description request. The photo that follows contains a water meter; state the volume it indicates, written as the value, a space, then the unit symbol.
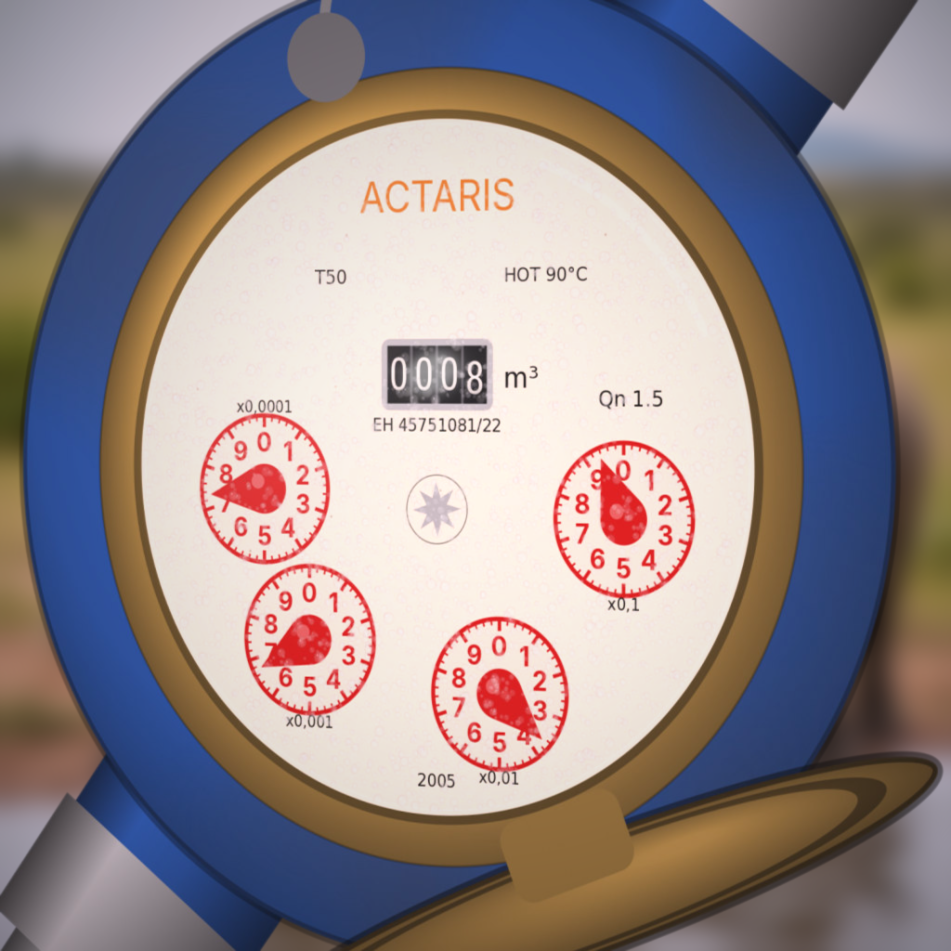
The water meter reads 7.9367 m³
